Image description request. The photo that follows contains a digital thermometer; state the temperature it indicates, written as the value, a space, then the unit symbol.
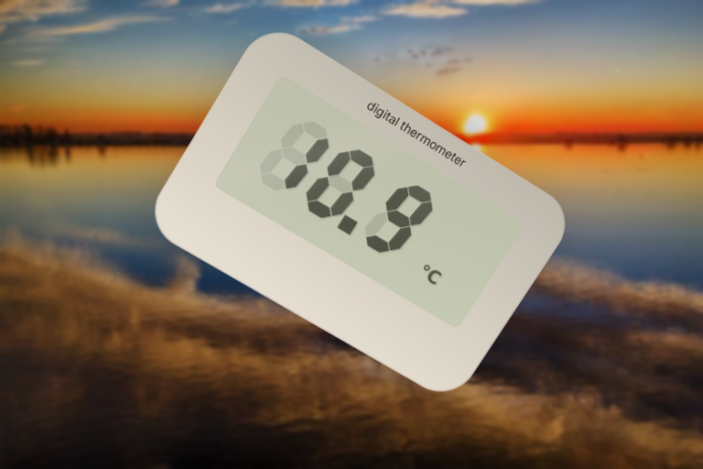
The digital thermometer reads 10.9 °C
